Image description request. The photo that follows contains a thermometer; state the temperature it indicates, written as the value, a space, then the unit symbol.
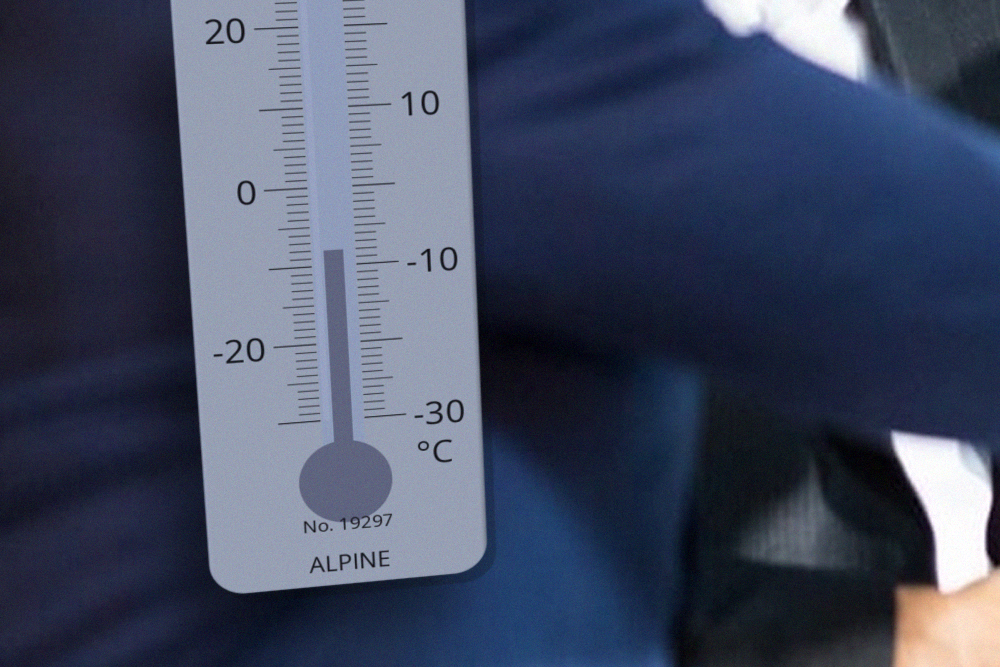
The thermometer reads -8 °C
